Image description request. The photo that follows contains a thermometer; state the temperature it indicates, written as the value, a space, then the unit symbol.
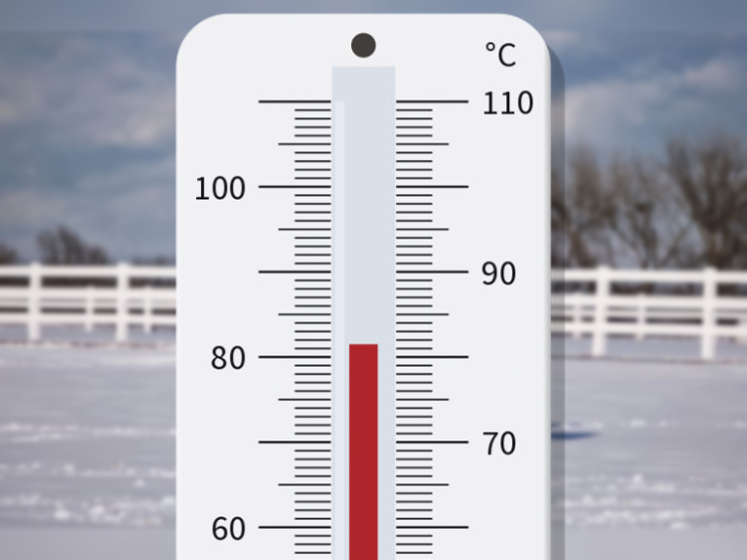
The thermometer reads 81.5 °C
